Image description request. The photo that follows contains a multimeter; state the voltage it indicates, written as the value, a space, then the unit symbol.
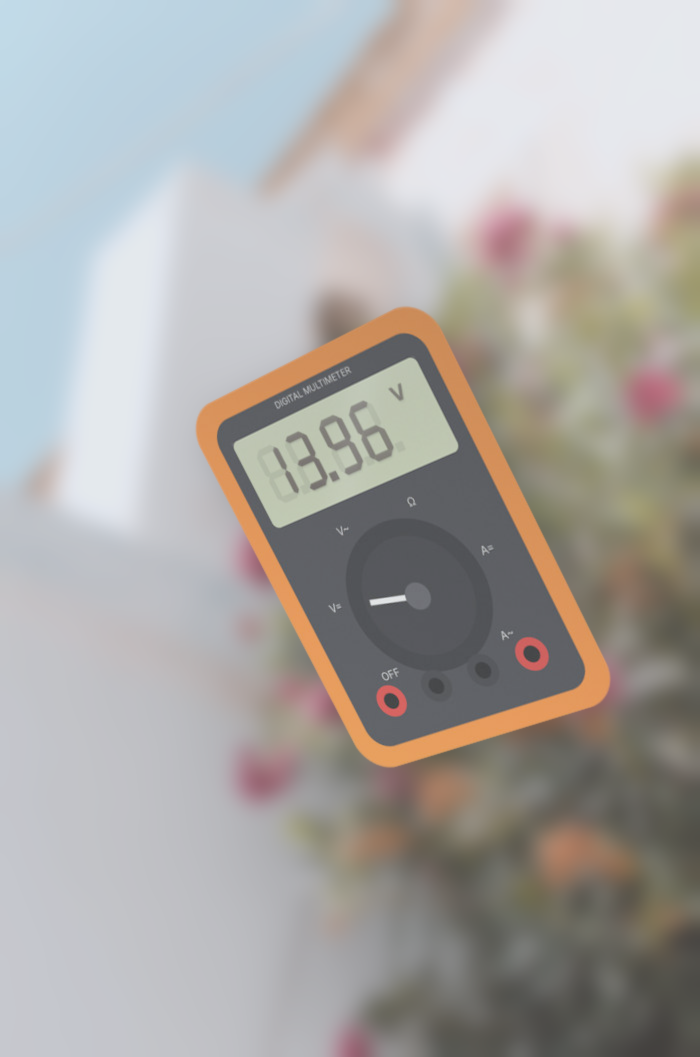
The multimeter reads 13.96 V
